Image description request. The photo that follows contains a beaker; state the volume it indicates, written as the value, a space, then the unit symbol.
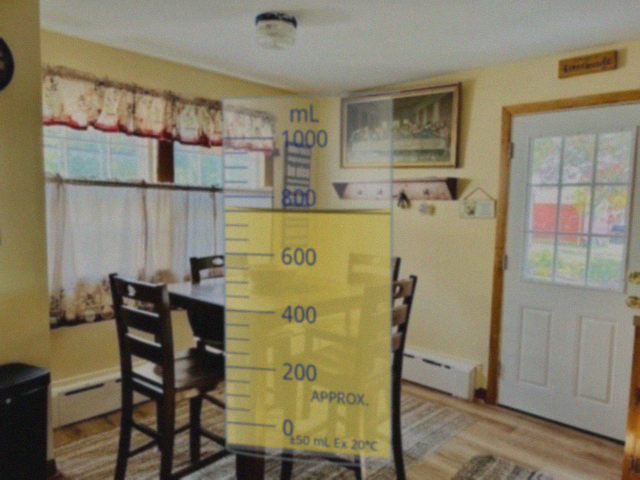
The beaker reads 750 mL
